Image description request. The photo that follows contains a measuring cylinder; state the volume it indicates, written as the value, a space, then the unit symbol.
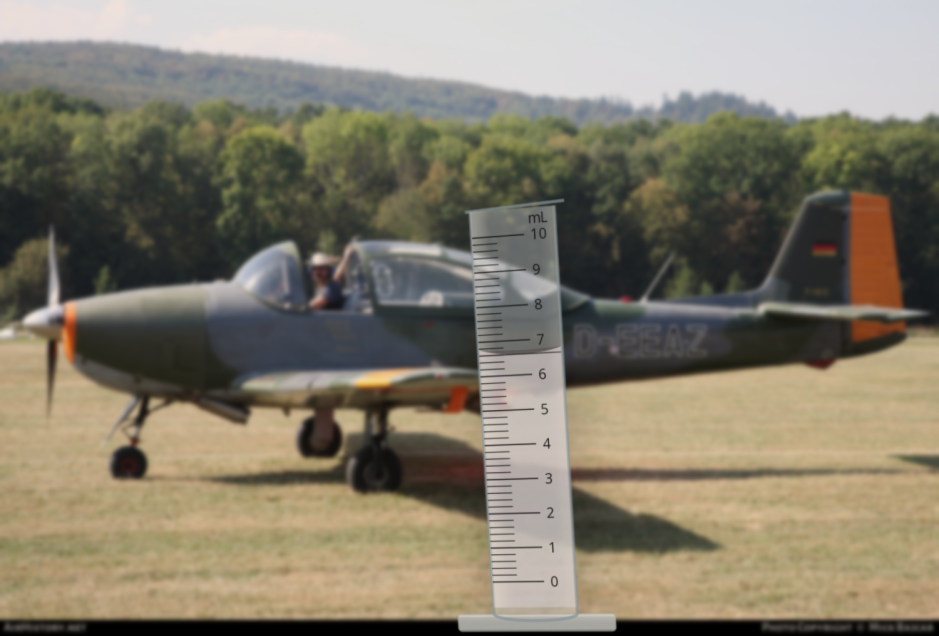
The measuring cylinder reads 6.6 mL
